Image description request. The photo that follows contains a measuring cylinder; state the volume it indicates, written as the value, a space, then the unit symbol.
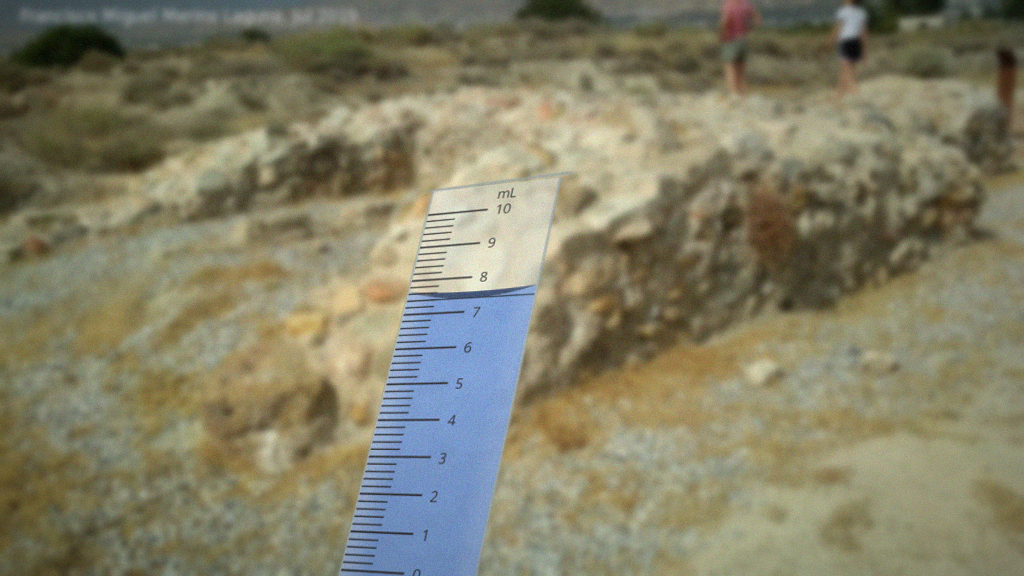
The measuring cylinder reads 7.4 mL
